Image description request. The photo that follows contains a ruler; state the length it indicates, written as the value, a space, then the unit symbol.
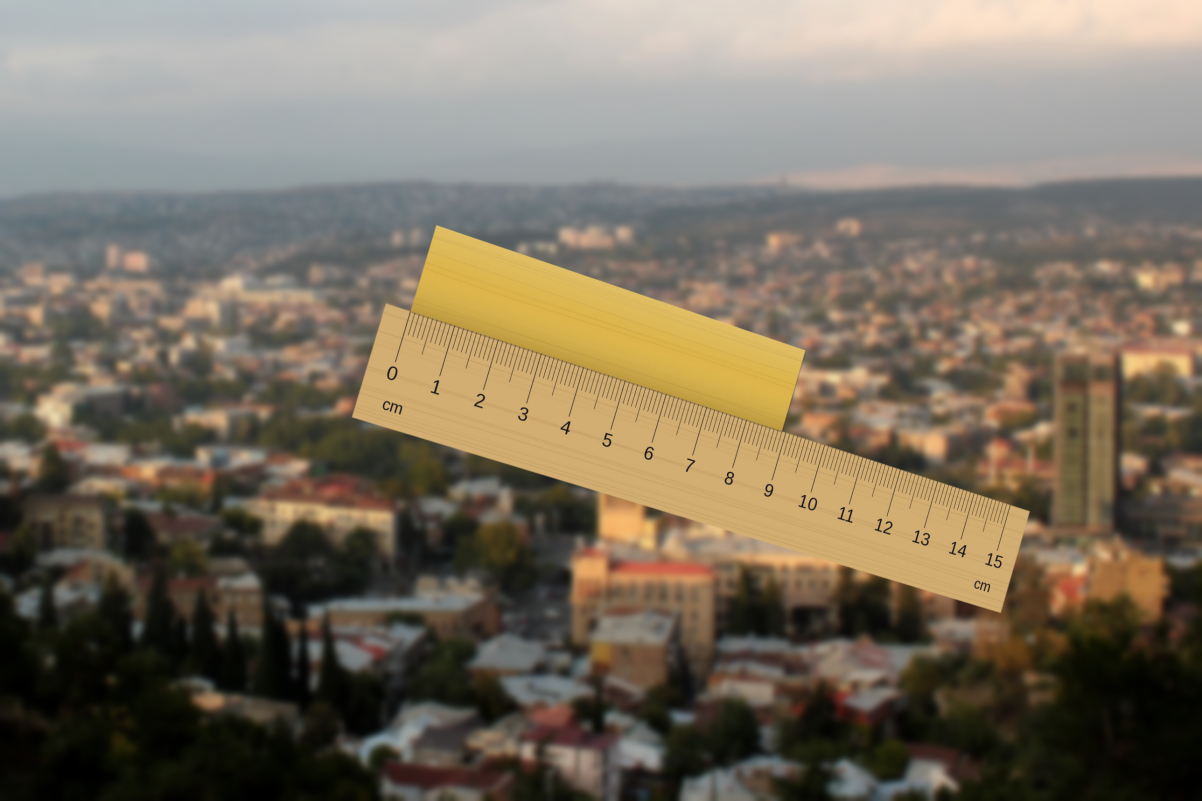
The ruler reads 8.9 cm
